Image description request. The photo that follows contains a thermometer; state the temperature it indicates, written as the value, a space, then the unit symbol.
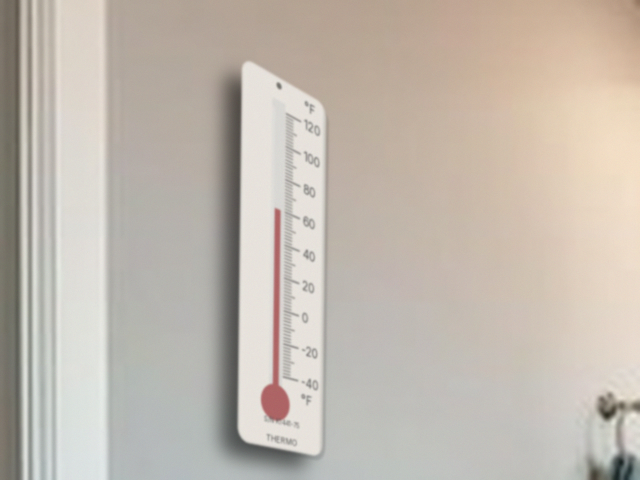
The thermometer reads 60 °F
